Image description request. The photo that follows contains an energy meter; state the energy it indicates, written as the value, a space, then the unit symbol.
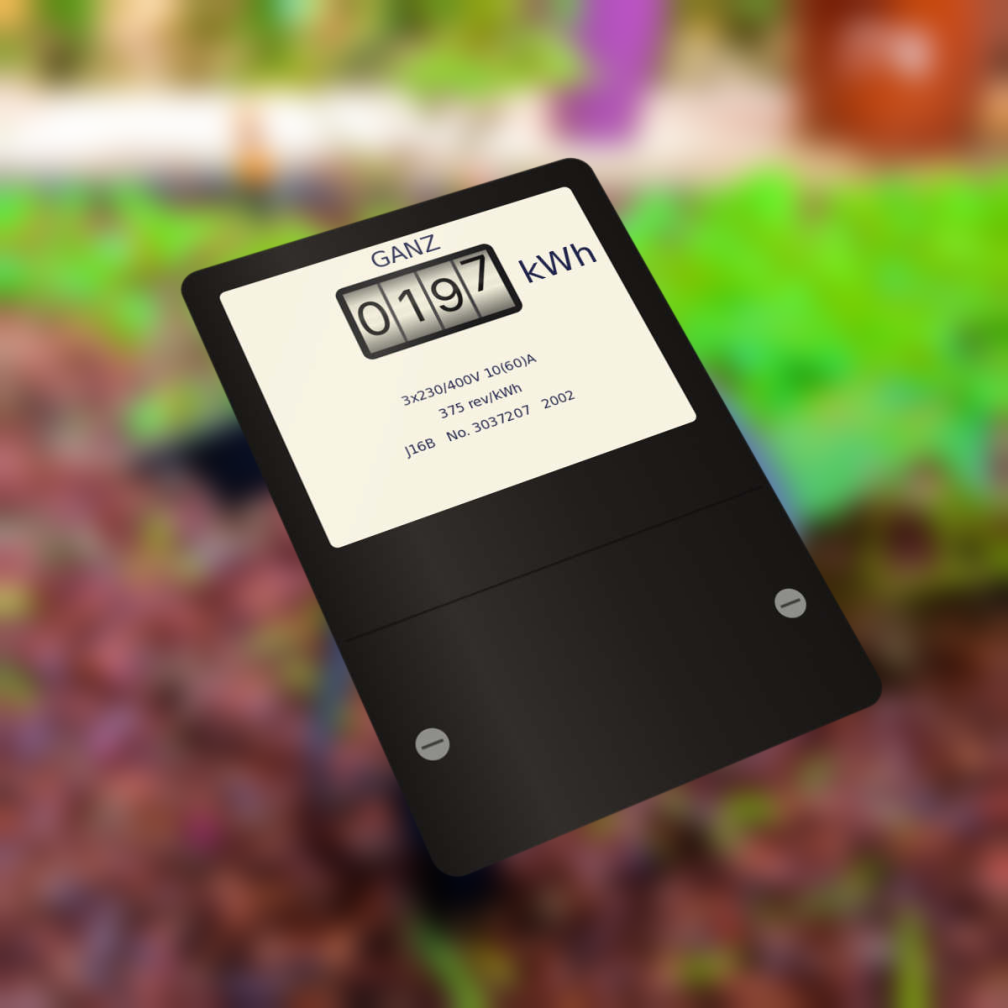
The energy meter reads 197 kWh
